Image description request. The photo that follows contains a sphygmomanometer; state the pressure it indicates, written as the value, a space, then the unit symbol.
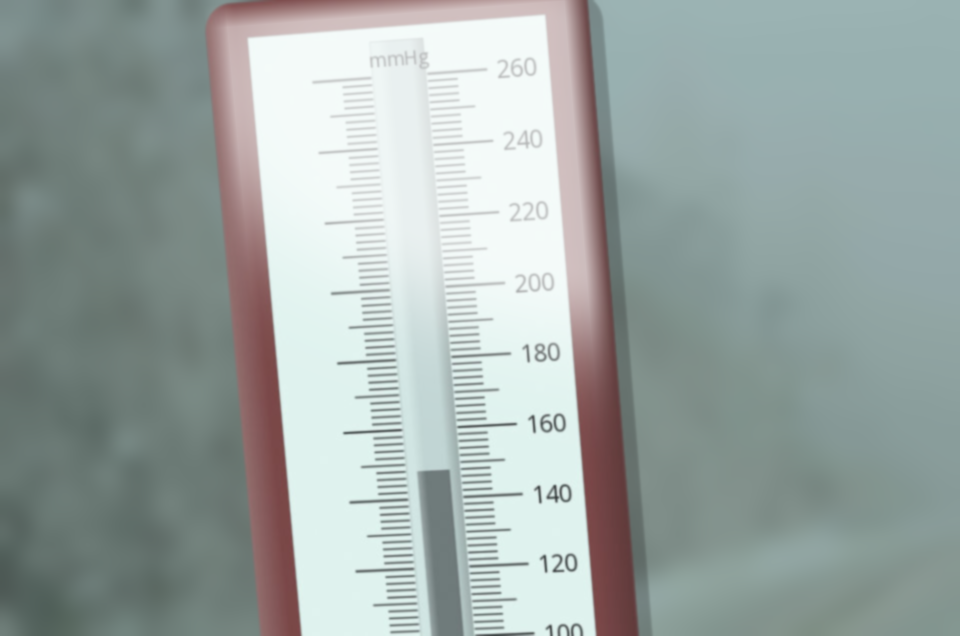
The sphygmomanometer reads 148 mmHg
